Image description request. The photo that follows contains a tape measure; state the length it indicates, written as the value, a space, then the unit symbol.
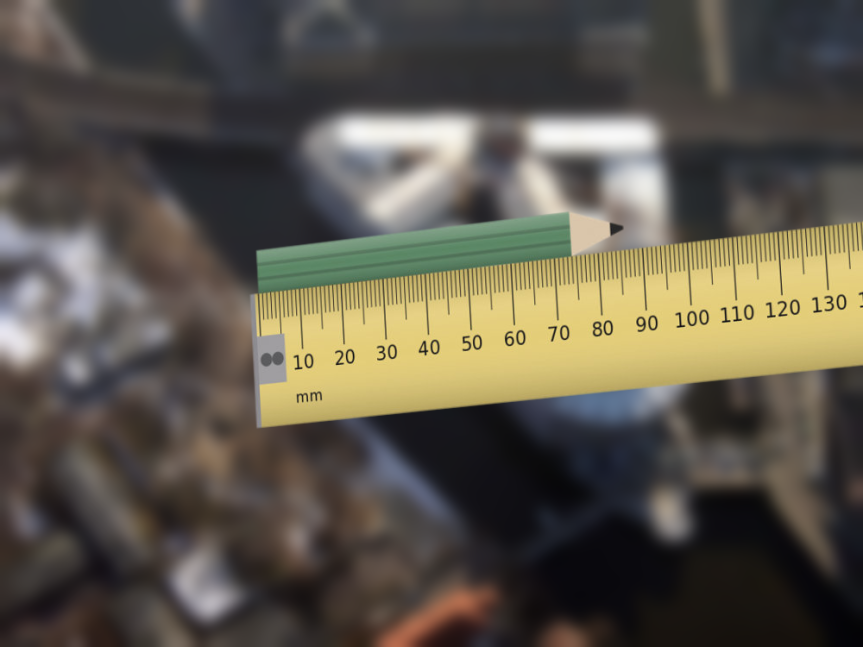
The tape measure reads 86 mm
